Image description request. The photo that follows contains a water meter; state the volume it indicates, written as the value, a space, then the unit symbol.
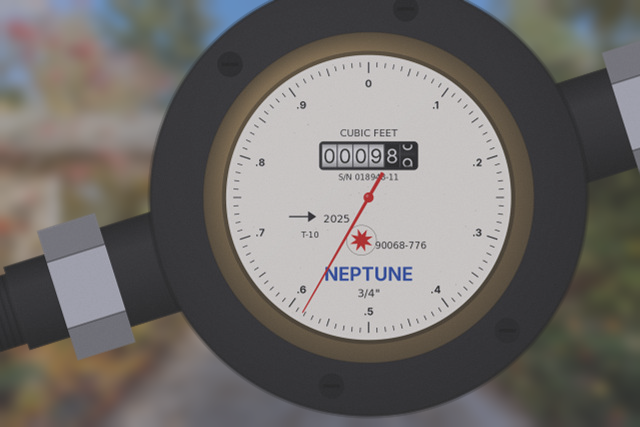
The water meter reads 988.58 ft³
